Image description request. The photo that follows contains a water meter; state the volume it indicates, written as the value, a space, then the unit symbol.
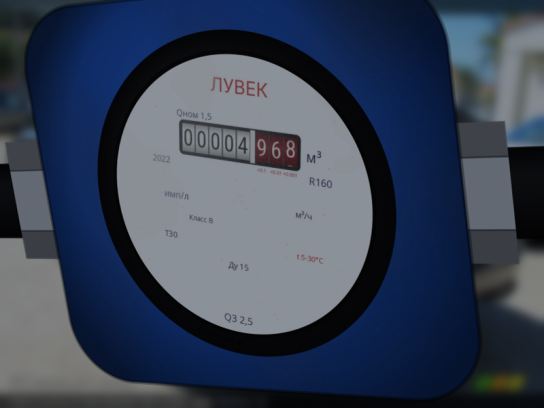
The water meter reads 4.968 m³
